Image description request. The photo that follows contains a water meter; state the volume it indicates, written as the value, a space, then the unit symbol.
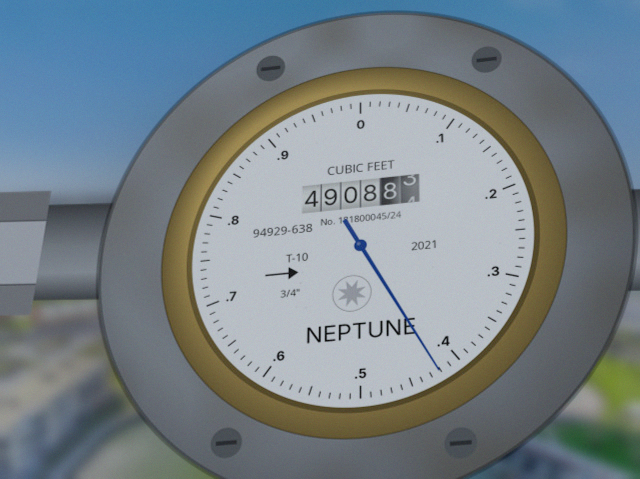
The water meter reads 490883.42 ft³
